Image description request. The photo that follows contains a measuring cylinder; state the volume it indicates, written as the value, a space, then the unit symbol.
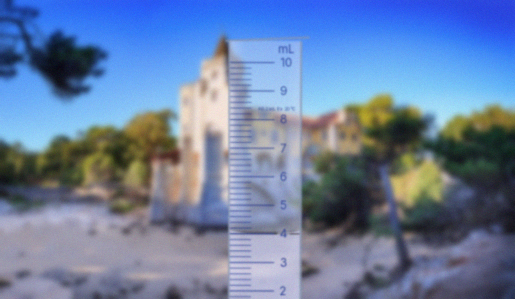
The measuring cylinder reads 4 mL
